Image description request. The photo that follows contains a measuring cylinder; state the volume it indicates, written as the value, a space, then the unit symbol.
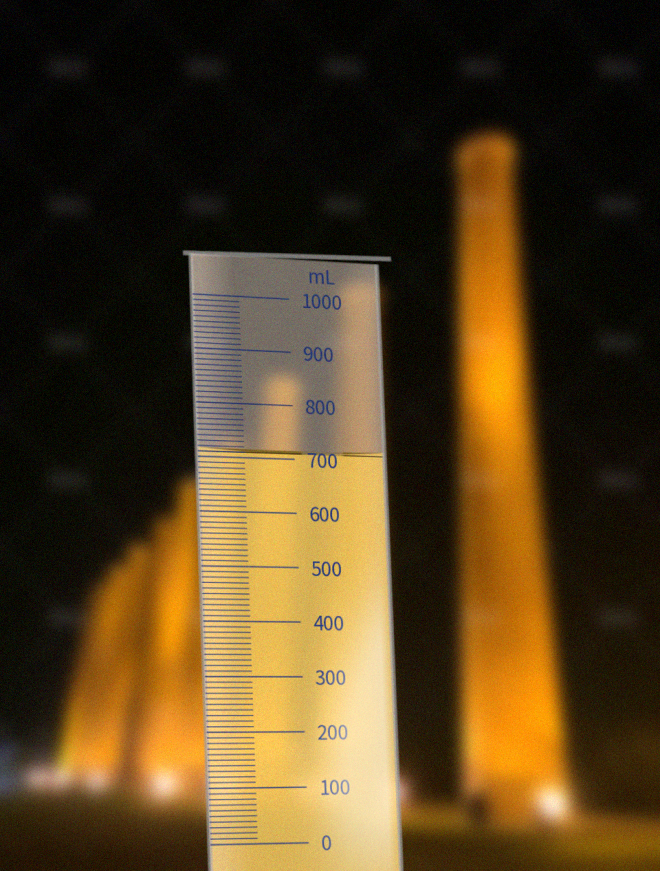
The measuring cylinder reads 710 mL
